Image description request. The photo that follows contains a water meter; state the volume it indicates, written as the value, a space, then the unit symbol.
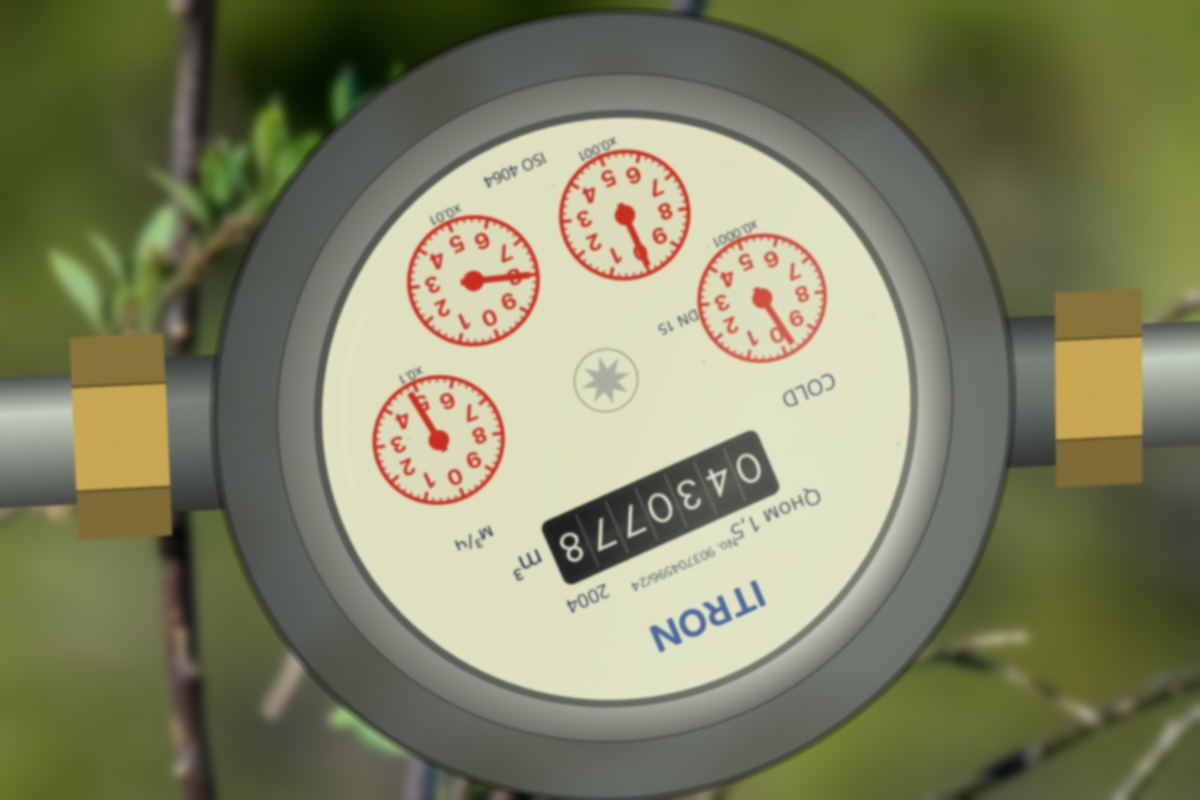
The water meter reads 430778.4799 m³
